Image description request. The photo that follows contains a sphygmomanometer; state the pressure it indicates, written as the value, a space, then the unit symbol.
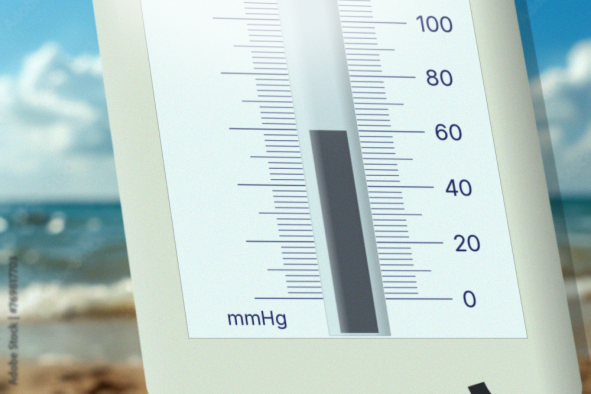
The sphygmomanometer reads 60 mmHg
